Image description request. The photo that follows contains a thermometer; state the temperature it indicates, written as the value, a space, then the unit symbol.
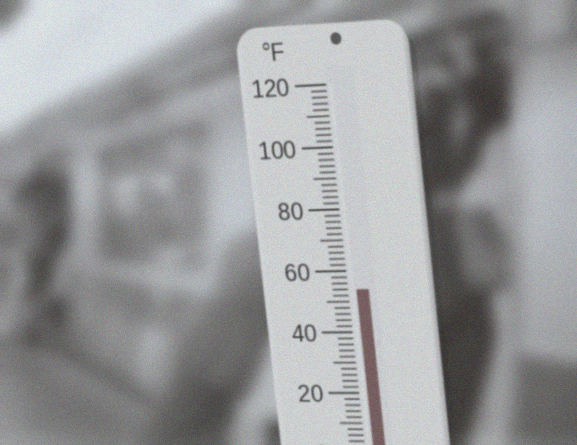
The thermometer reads 54 °F
